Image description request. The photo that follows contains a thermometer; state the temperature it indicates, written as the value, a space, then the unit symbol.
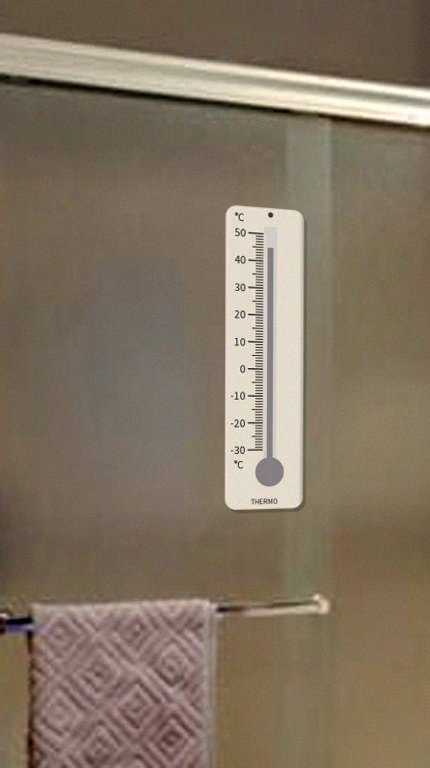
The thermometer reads 45 °C
